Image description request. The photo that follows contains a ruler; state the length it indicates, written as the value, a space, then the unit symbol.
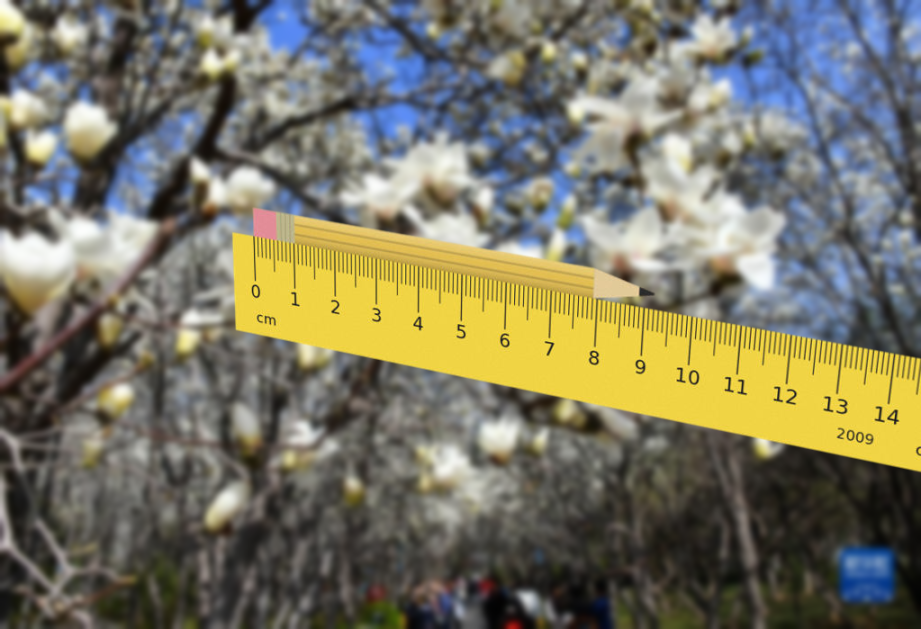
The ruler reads 9.2 cm
